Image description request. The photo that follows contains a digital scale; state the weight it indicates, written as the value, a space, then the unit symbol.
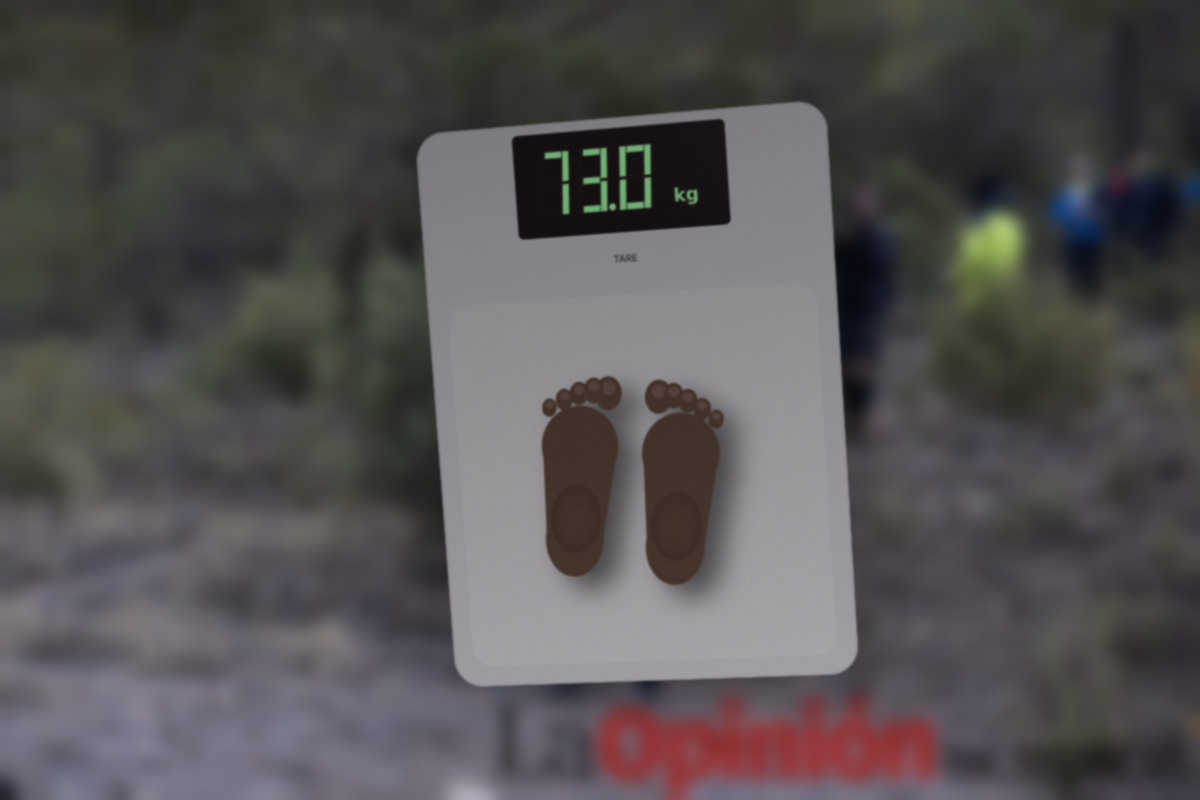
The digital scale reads 73.0 kg
